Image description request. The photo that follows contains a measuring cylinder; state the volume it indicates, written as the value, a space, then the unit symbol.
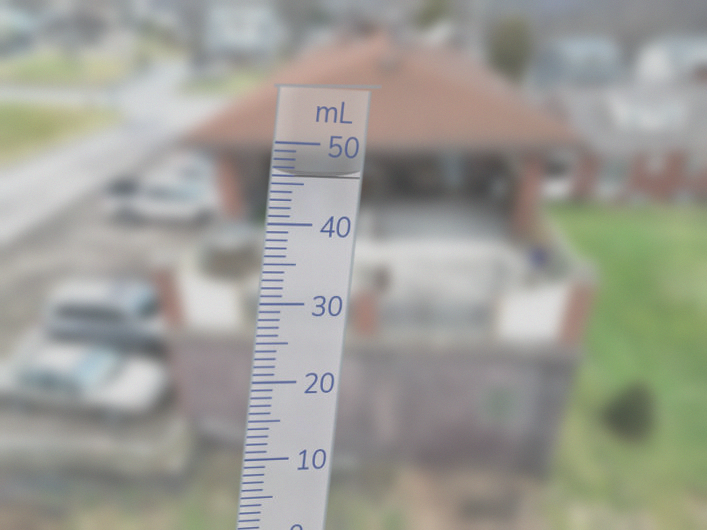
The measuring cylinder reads 46 mL
